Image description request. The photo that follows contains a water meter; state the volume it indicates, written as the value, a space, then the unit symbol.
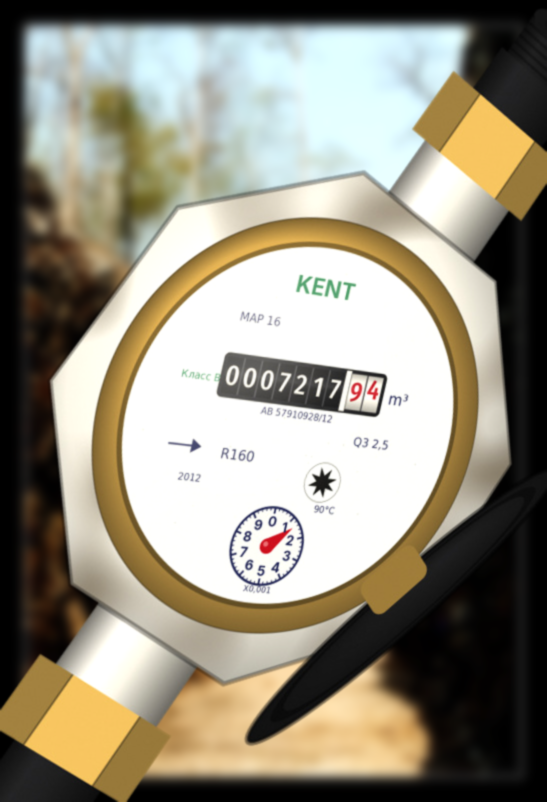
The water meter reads 7217.941 m³
